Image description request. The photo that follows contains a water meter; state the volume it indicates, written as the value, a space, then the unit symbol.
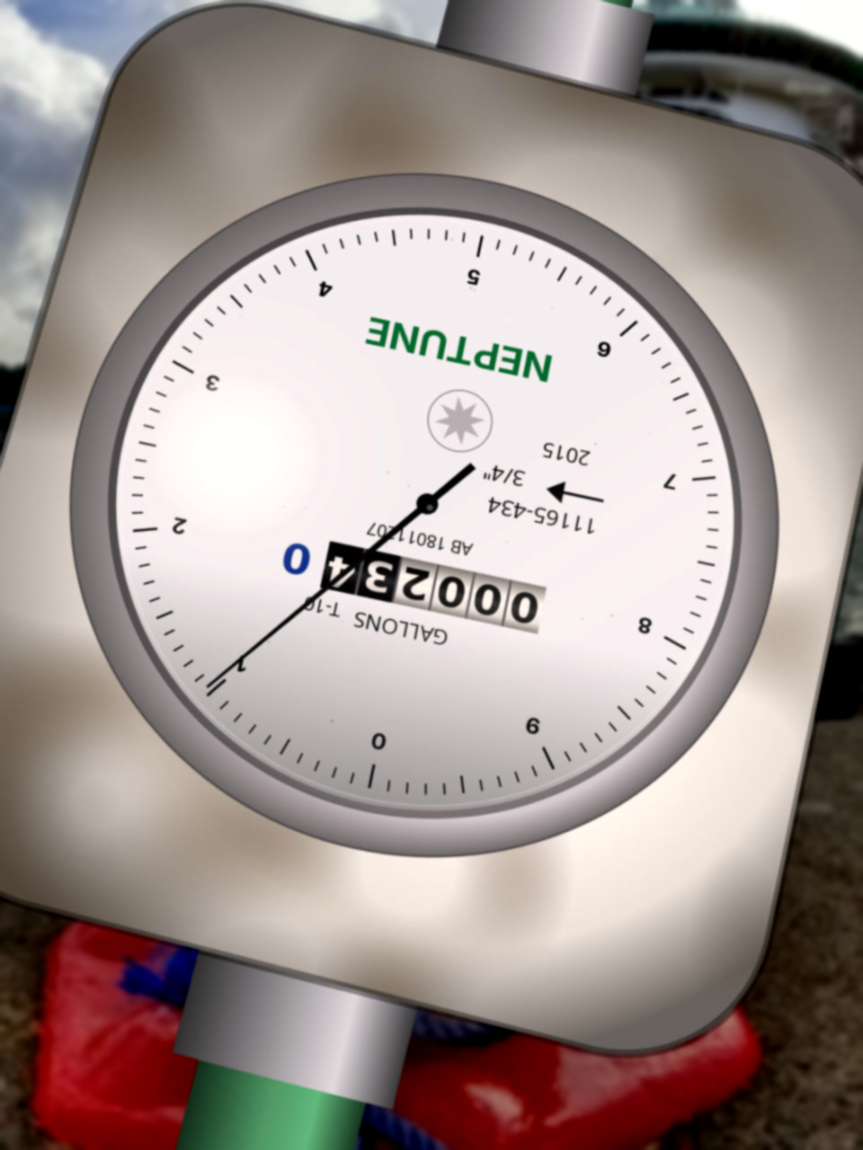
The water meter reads 2341.0 gal
